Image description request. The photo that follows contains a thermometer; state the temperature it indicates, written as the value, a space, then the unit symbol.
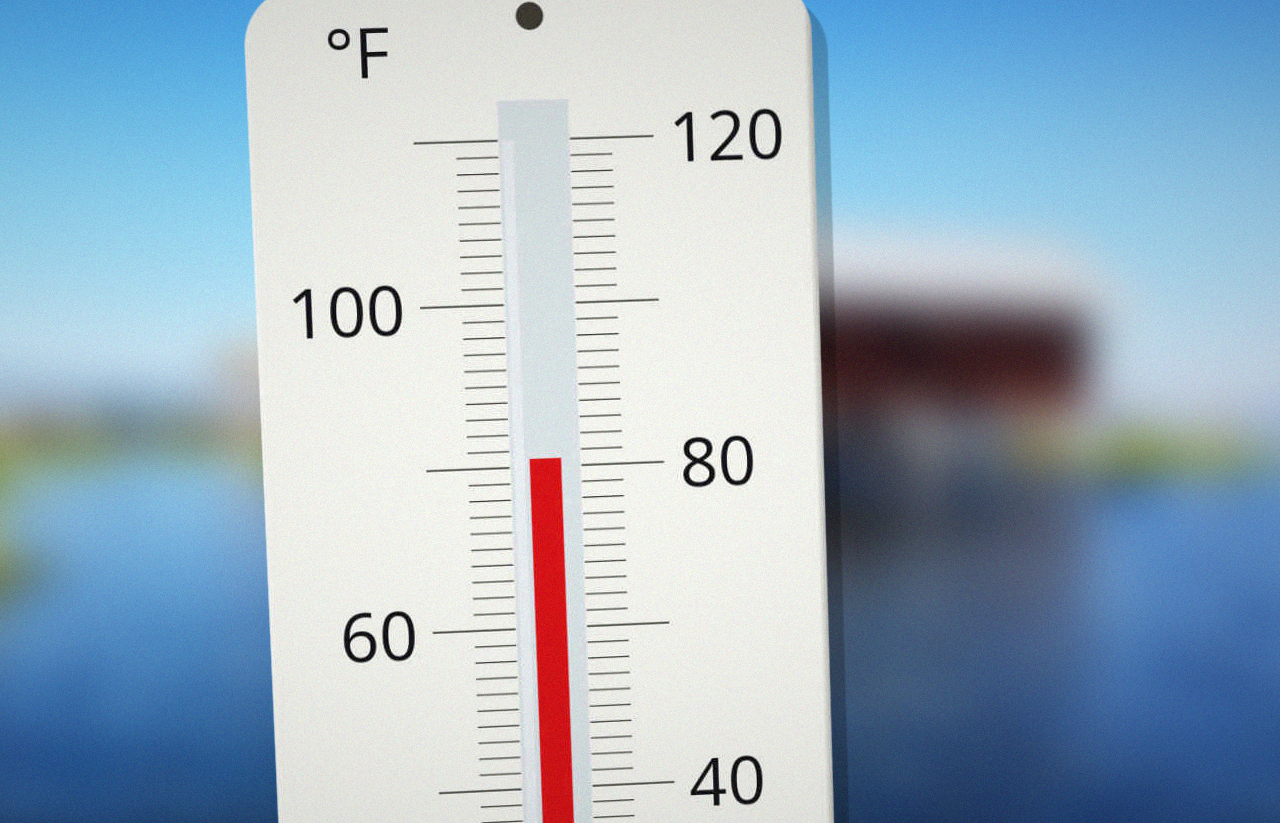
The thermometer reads 81 °F
